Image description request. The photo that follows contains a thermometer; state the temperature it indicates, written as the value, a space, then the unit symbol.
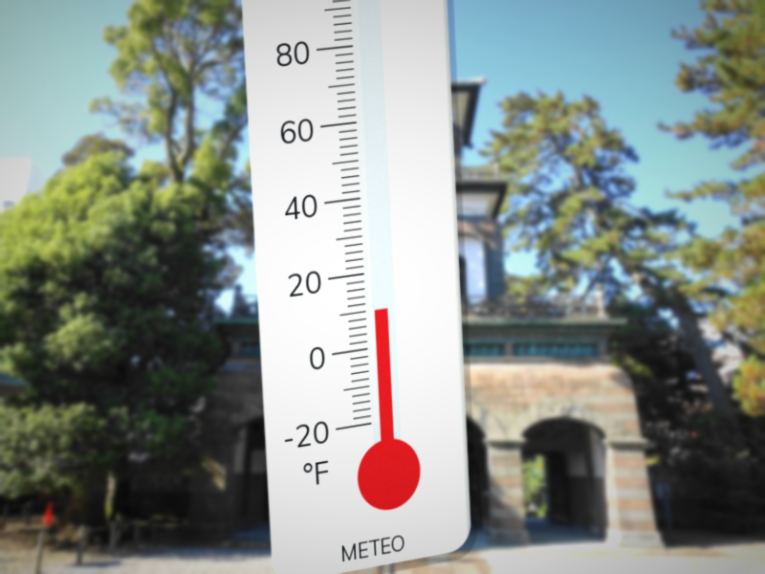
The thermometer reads 10 °F
